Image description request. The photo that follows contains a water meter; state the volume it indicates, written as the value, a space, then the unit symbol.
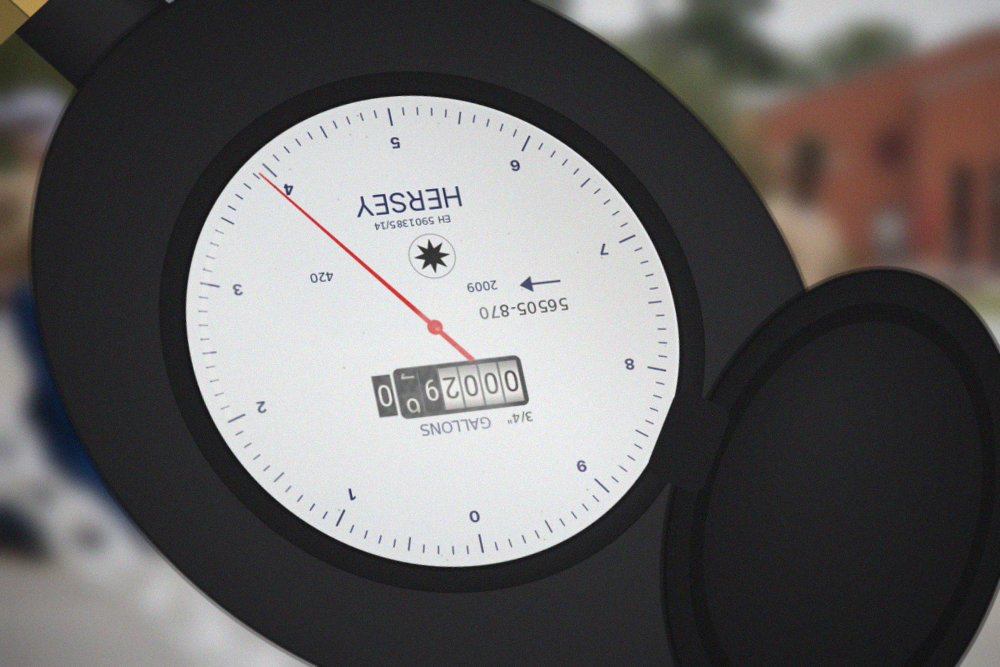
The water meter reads 2963.9 gal
